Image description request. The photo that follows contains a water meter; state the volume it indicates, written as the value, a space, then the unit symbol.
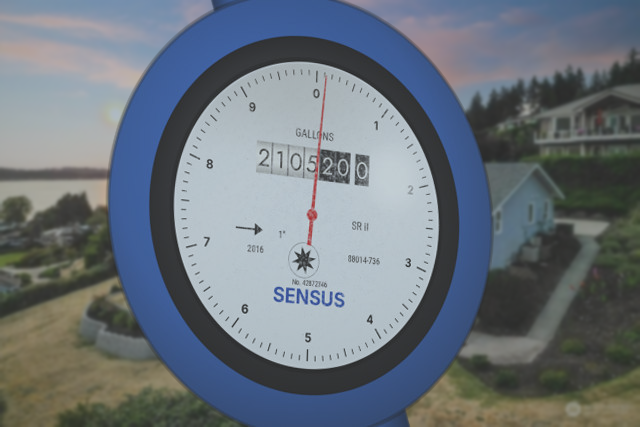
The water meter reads 2105200.1 gal
